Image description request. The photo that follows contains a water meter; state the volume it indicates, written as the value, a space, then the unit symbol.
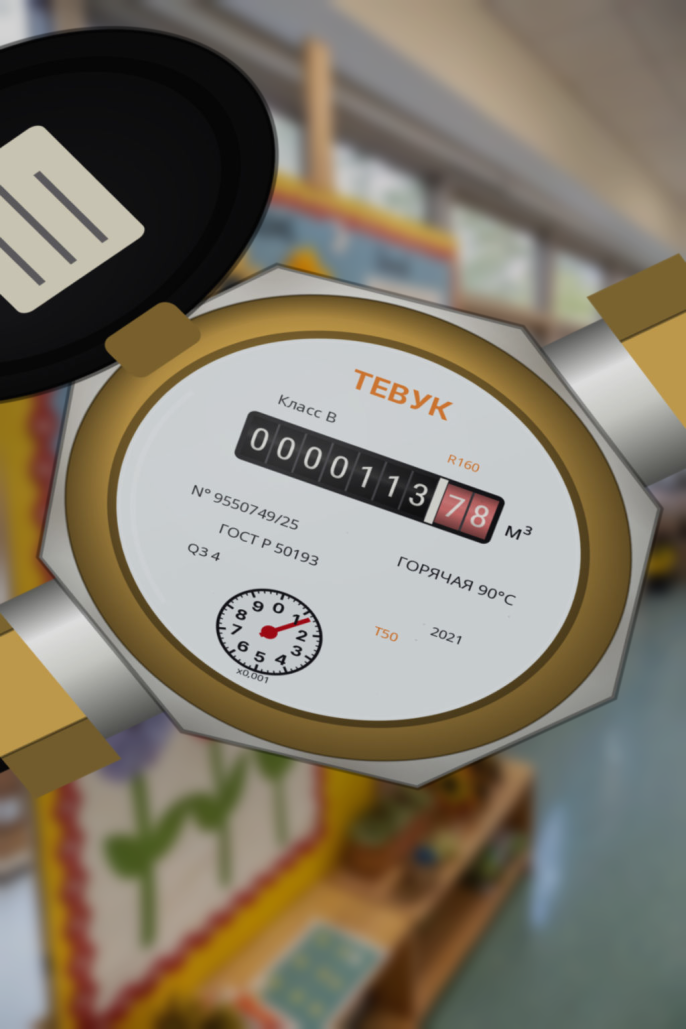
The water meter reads 113.781 m³
